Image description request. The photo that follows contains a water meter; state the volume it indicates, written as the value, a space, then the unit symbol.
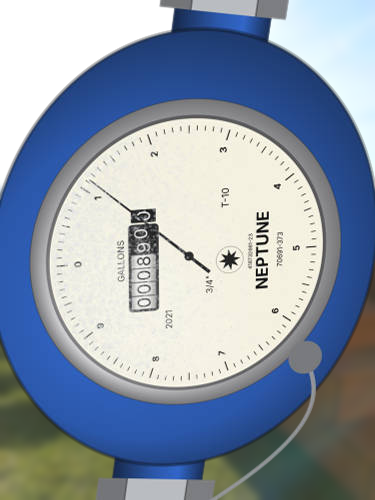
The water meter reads 8901.1 gal
